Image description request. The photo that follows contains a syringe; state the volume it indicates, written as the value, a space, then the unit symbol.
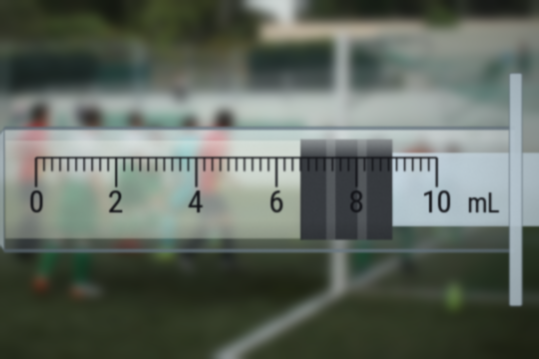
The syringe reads 6.6 mL
